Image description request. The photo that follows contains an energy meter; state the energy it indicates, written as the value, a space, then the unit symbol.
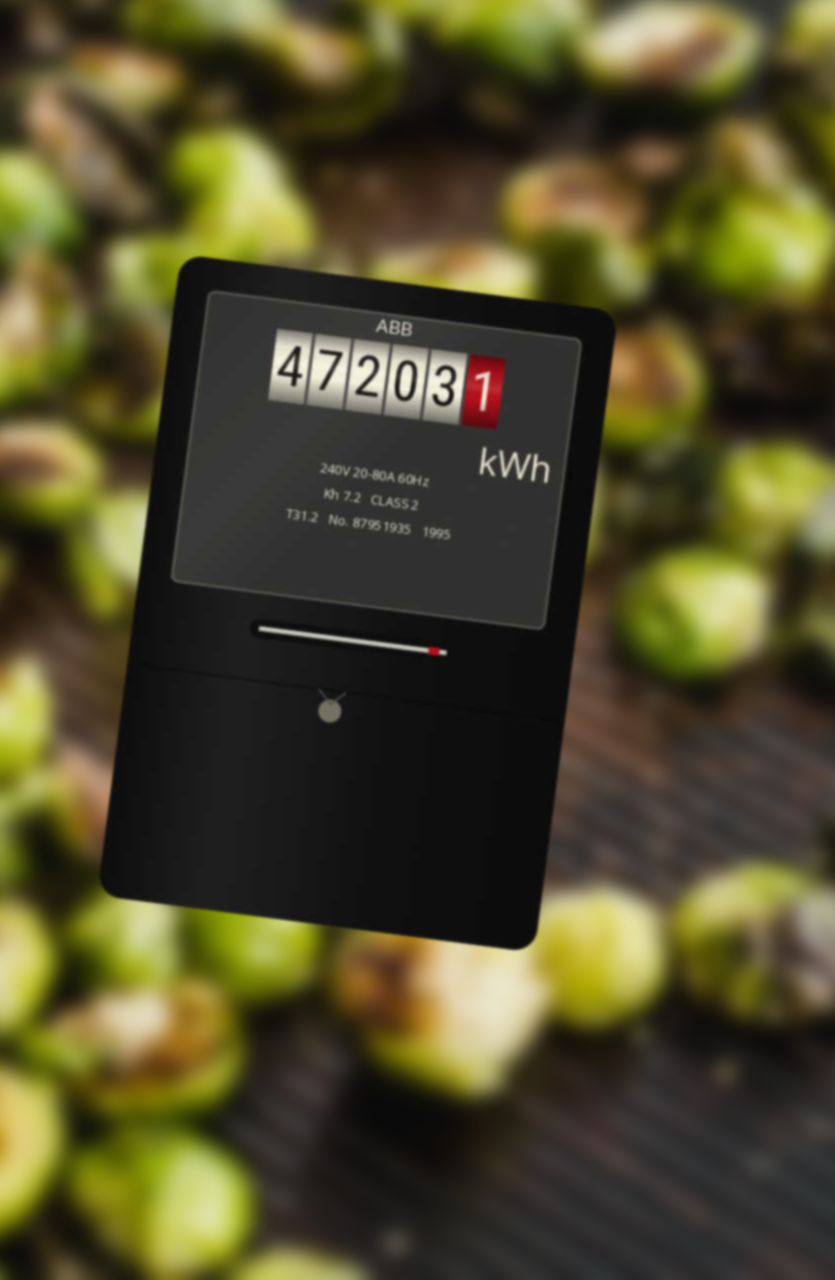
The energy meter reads 47203.1 kWh
